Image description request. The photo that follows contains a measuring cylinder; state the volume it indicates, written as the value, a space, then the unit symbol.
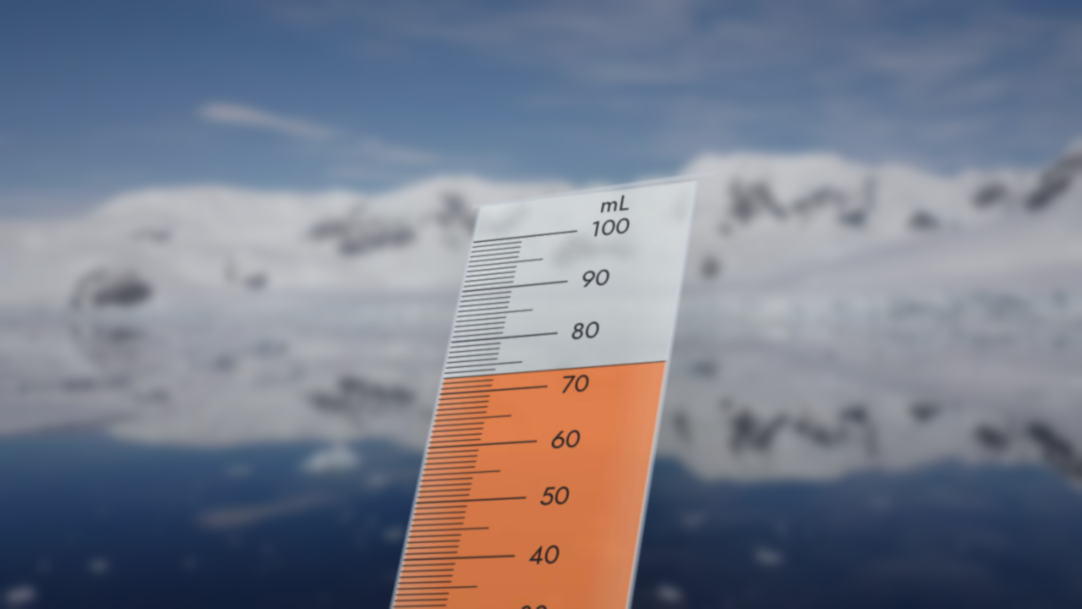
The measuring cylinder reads 73 mL
